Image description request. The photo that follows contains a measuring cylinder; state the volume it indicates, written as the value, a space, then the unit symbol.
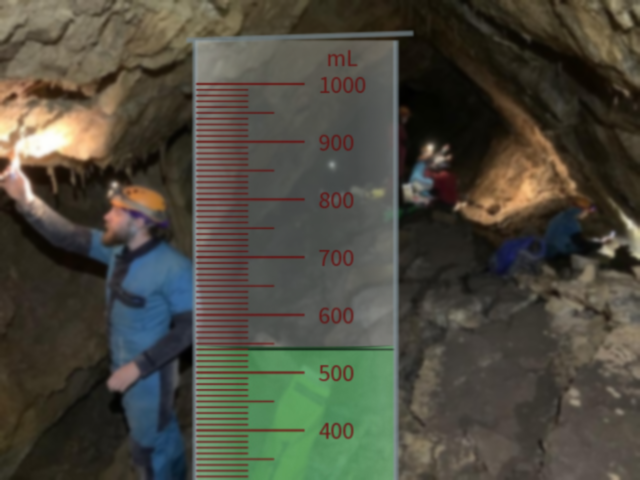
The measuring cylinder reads 540 mL
